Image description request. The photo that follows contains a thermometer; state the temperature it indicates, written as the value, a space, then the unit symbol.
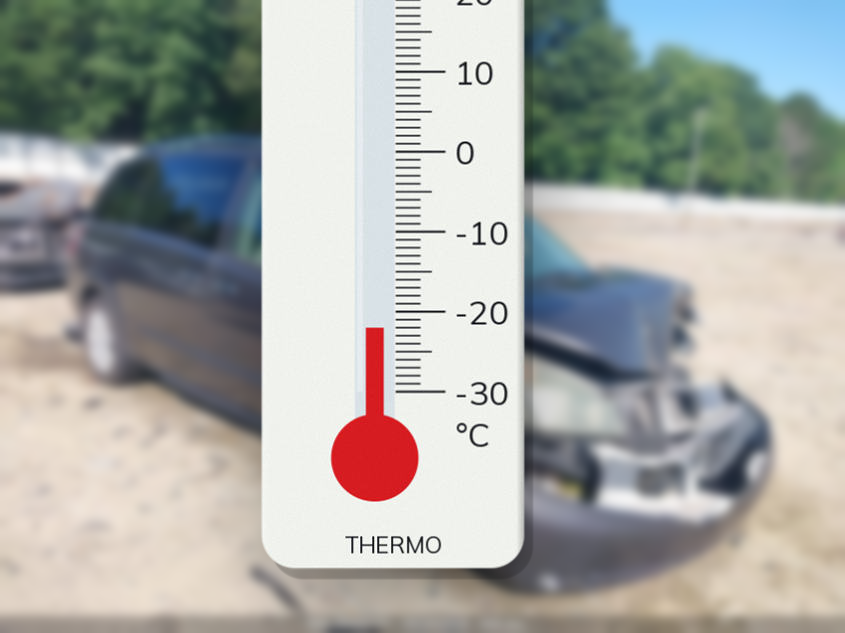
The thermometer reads -22 °C
